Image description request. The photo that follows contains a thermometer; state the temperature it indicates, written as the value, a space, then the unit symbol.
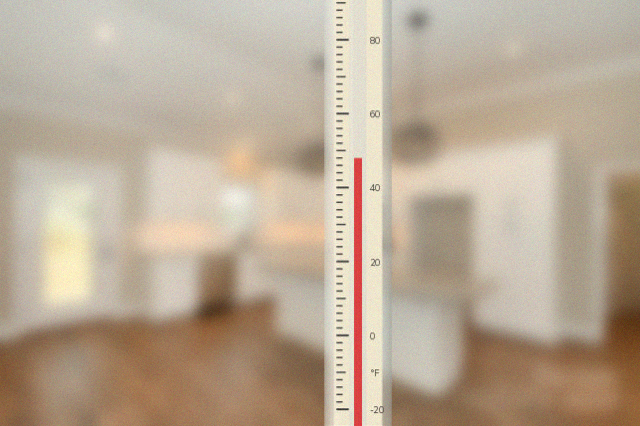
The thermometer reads 48 °F
